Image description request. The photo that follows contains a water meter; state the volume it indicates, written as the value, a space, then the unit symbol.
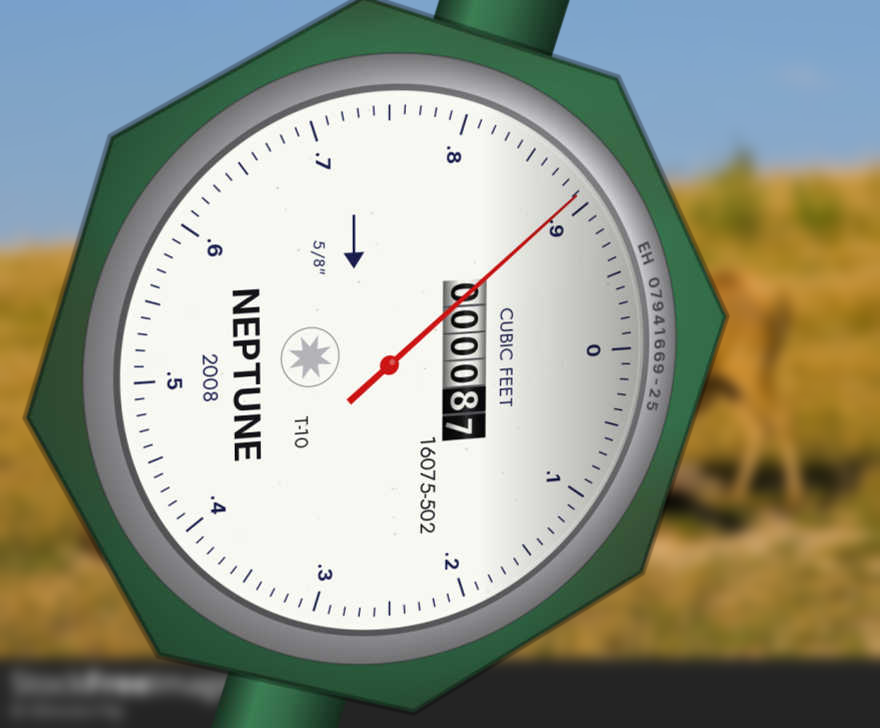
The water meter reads 86.89 ft³
